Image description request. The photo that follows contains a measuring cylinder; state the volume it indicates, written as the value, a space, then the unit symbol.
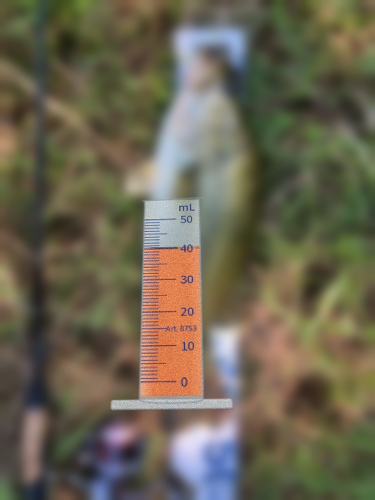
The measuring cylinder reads 40 mL
